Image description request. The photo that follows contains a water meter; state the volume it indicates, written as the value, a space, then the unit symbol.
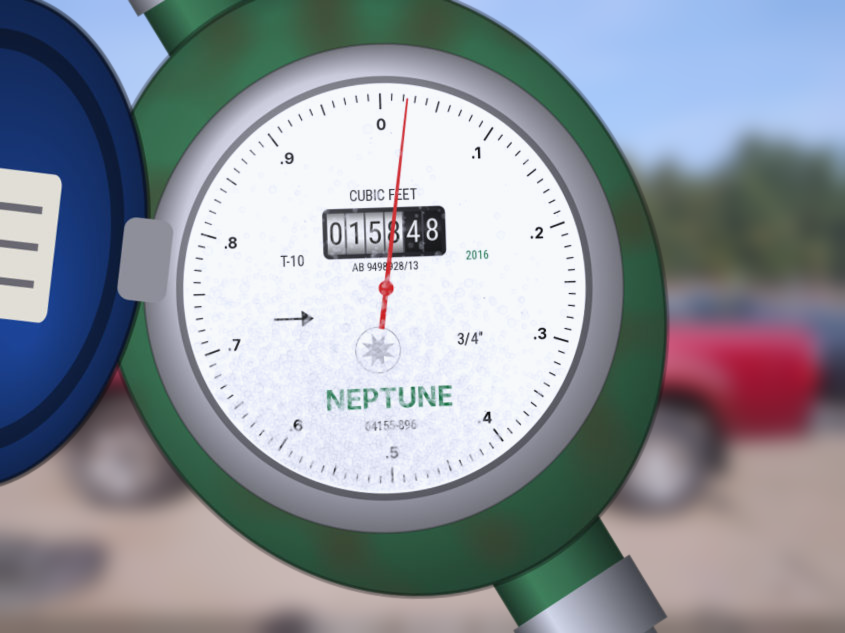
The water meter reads 15848.02 ft³
